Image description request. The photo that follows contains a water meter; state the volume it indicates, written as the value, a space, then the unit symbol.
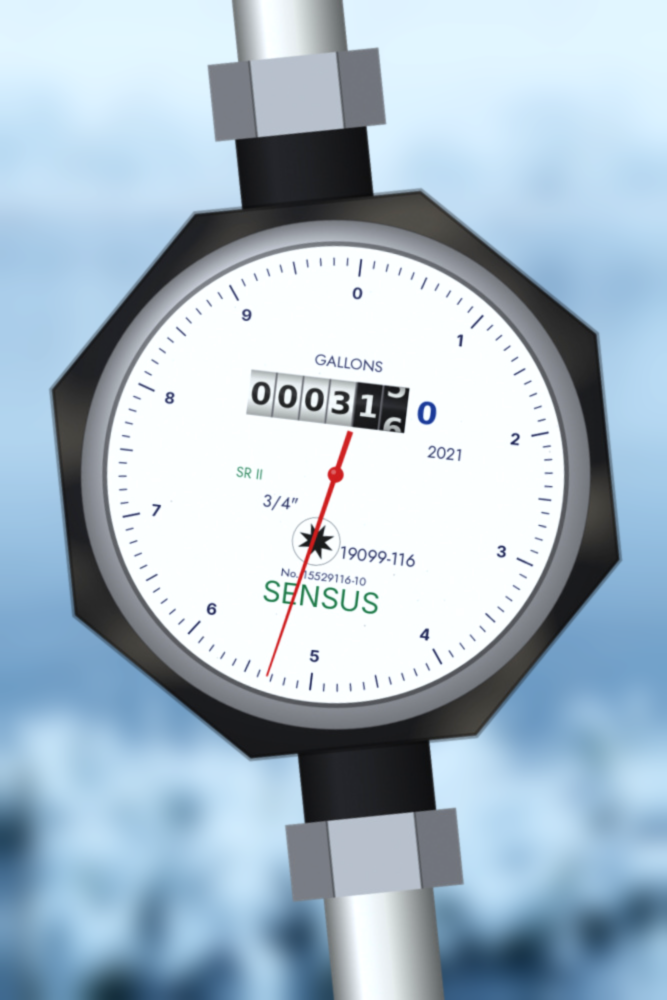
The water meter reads 3155.3 gal
